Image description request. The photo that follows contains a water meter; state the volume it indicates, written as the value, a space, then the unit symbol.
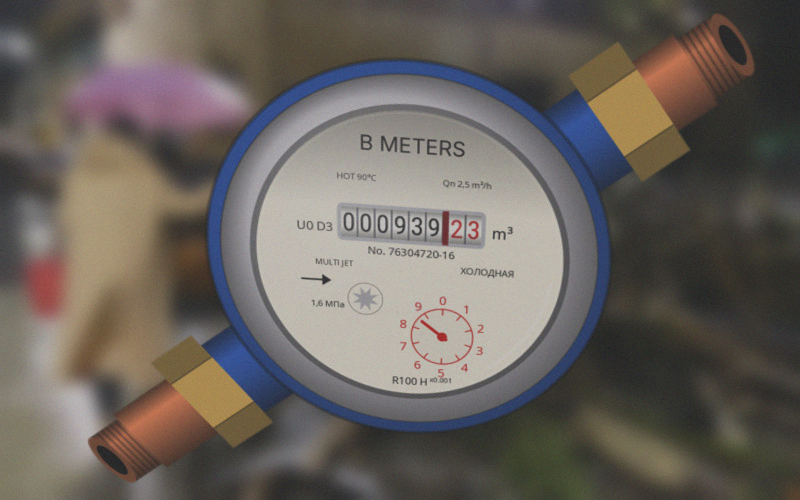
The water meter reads 939.238 m³
